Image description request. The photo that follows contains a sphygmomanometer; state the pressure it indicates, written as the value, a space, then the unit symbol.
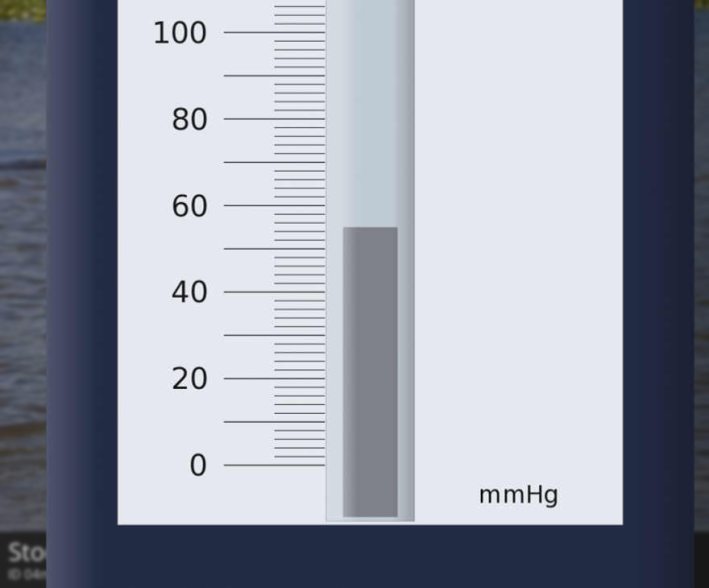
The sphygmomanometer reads 55 mmHg
